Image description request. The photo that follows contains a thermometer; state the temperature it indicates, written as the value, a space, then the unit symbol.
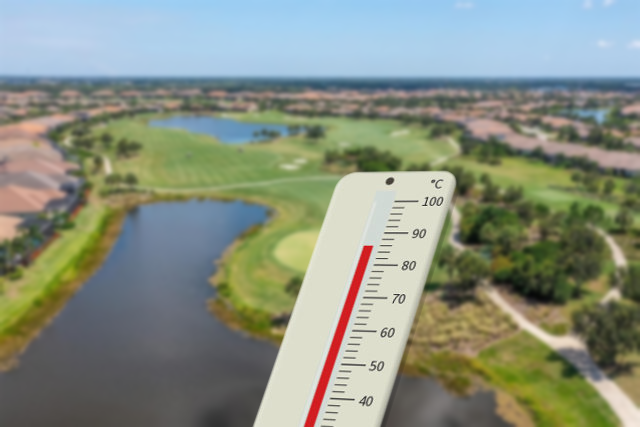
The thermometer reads 86 °C
